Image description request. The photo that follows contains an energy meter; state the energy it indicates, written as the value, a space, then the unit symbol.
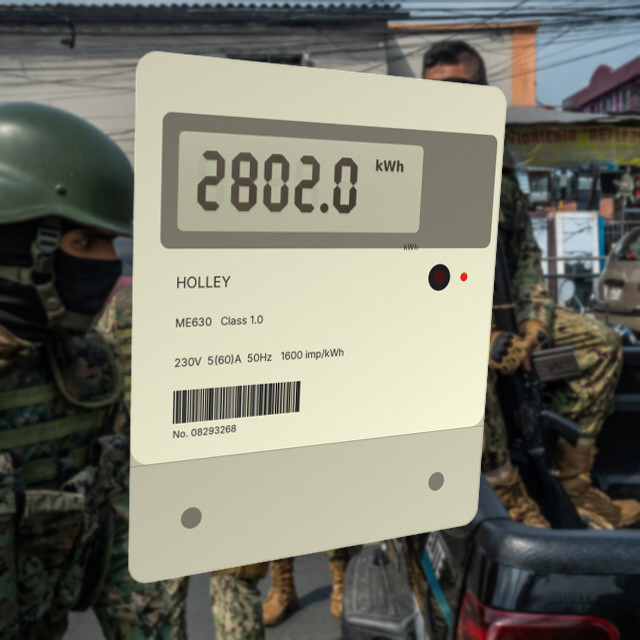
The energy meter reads 2802.0 kWh
